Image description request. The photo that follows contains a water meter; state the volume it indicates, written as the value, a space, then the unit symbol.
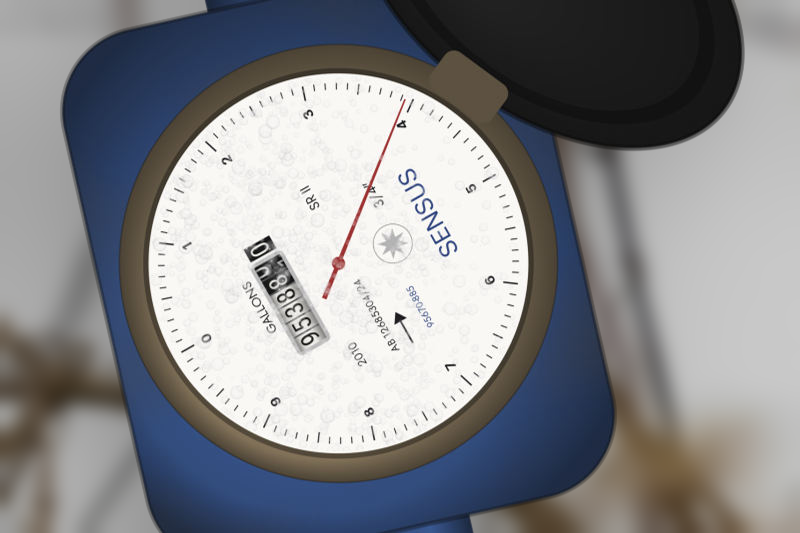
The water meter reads 9538803.9 gal
